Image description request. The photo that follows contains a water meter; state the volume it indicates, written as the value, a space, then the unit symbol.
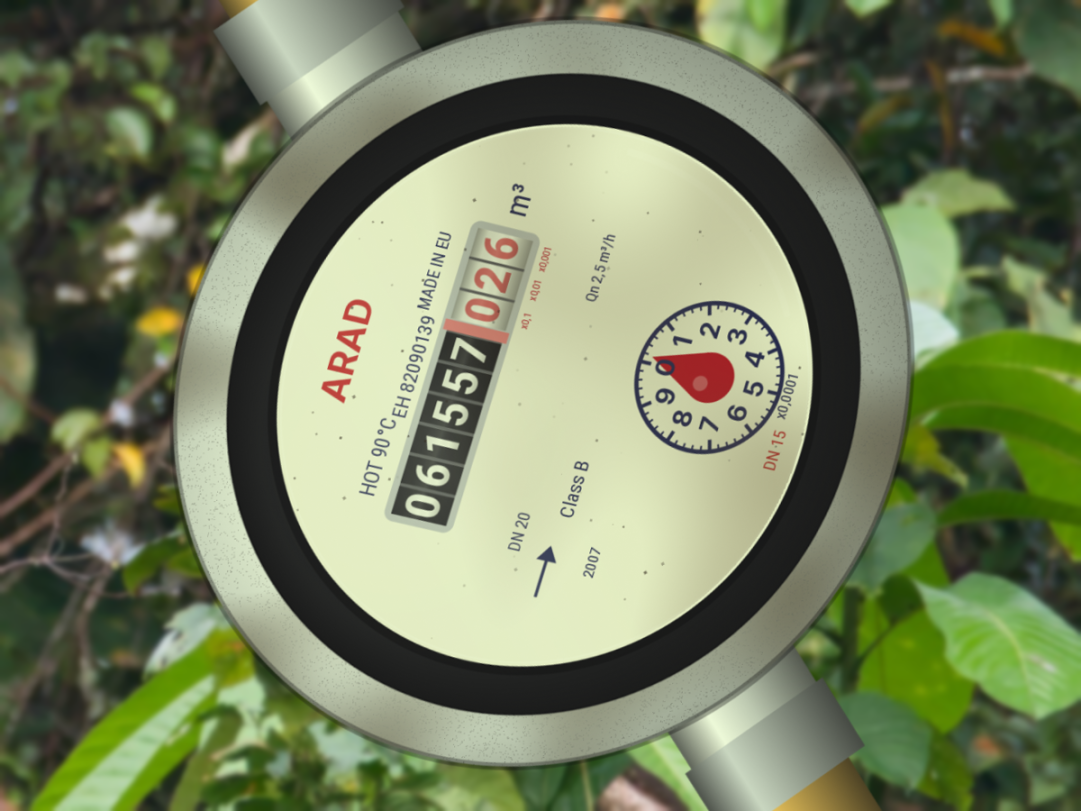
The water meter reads 61557.0260 m³
